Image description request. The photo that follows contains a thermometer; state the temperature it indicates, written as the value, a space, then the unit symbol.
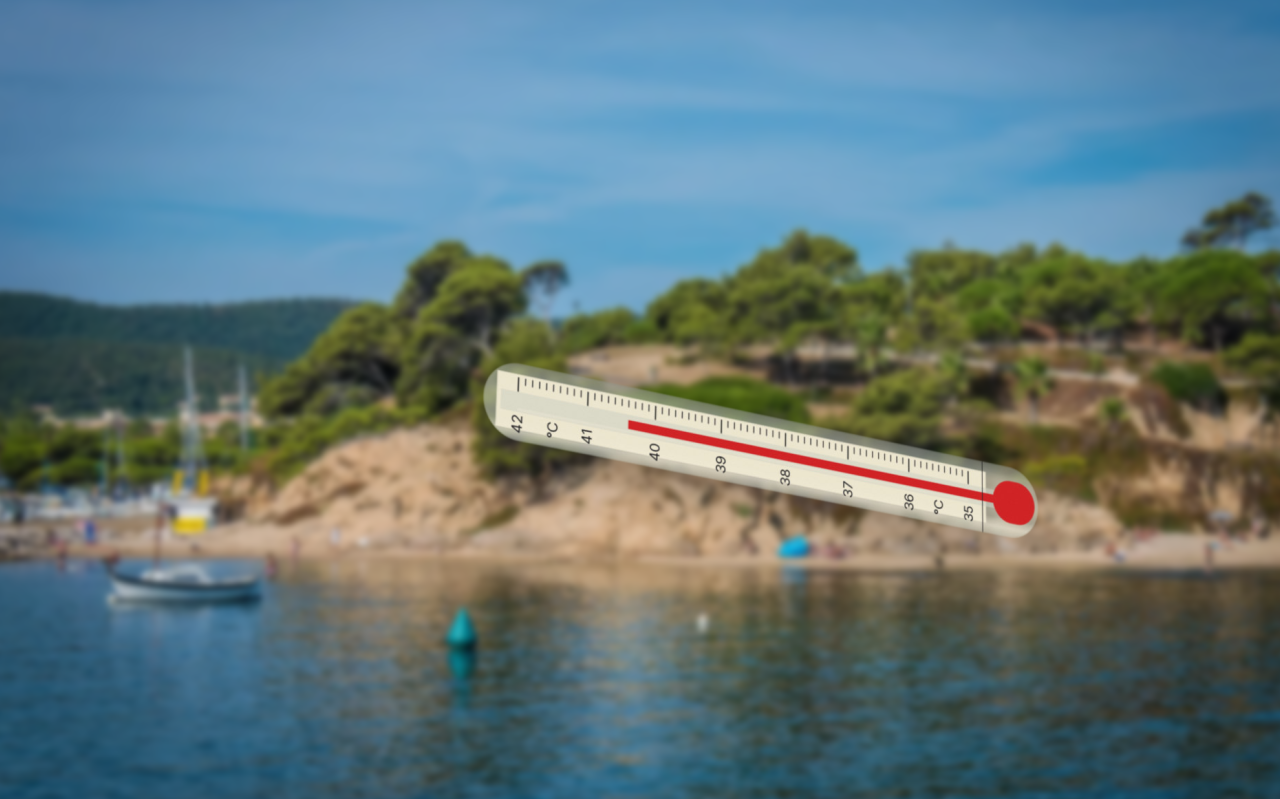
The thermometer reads 40.4 °C
